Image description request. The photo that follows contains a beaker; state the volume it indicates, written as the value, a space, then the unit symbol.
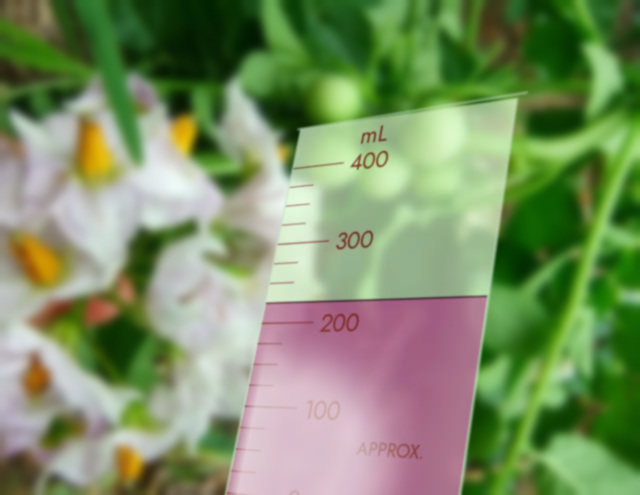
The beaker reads 225 mL
